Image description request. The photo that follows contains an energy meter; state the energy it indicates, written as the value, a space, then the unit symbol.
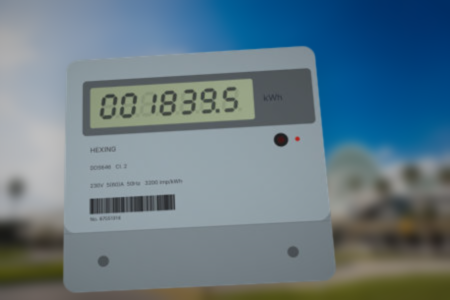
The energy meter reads 1839.5 kWh
